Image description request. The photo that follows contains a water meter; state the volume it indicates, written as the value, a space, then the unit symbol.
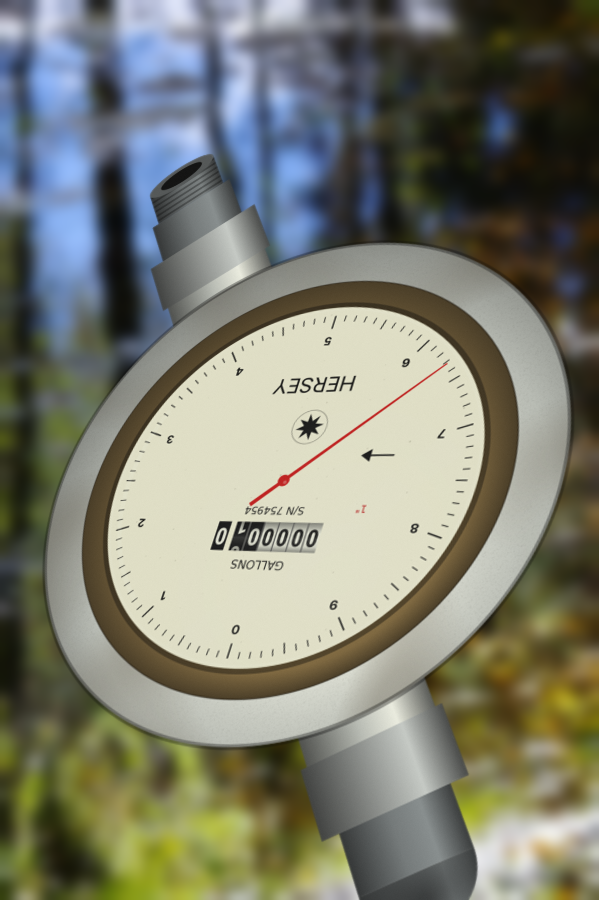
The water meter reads 6.3 gal
